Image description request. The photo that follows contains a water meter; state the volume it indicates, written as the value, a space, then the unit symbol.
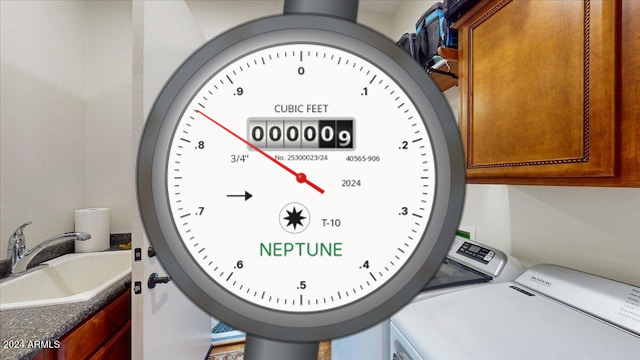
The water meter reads 8.84 ft³
